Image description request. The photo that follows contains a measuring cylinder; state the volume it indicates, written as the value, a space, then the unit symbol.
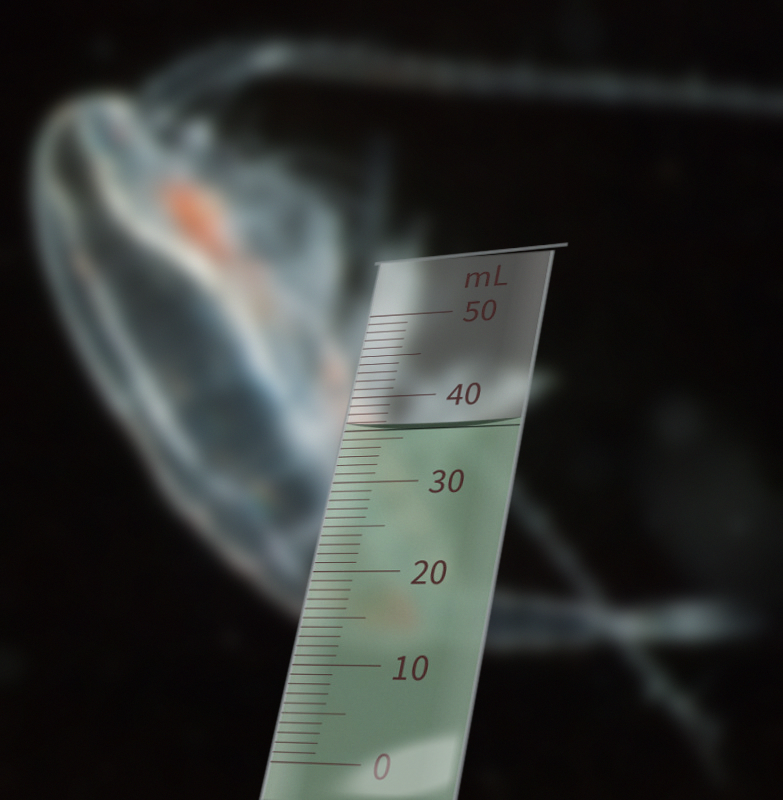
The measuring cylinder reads 36 mL
